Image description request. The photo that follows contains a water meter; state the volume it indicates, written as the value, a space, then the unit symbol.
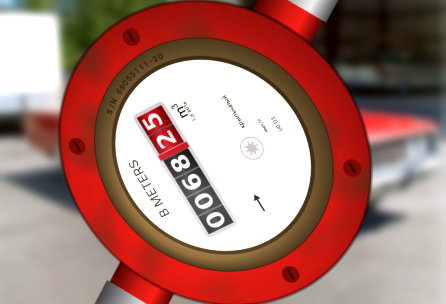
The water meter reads 68.25 m³
